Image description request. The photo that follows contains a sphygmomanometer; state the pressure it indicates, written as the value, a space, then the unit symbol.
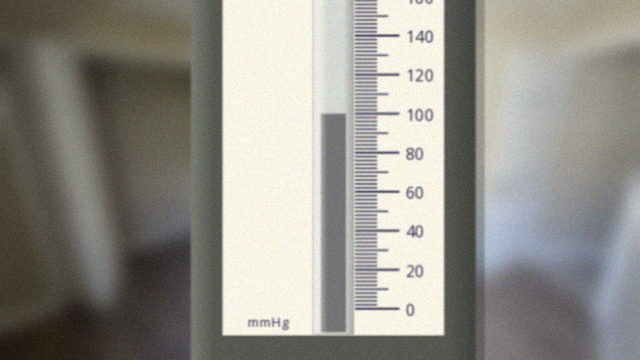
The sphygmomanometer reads 100 mmHg
